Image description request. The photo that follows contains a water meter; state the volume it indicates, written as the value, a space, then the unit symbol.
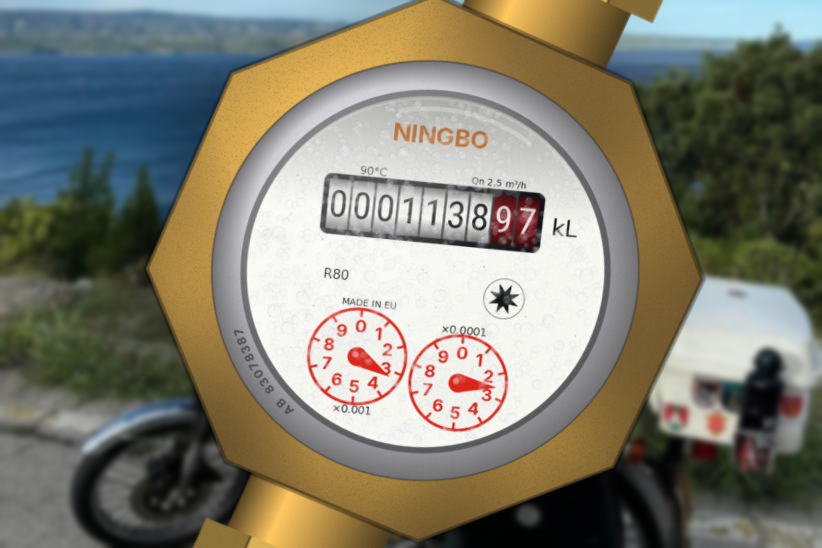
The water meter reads 1138.9732 kL
